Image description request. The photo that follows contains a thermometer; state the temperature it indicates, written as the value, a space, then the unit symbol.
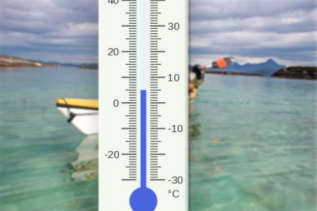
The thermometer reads 5 °C
